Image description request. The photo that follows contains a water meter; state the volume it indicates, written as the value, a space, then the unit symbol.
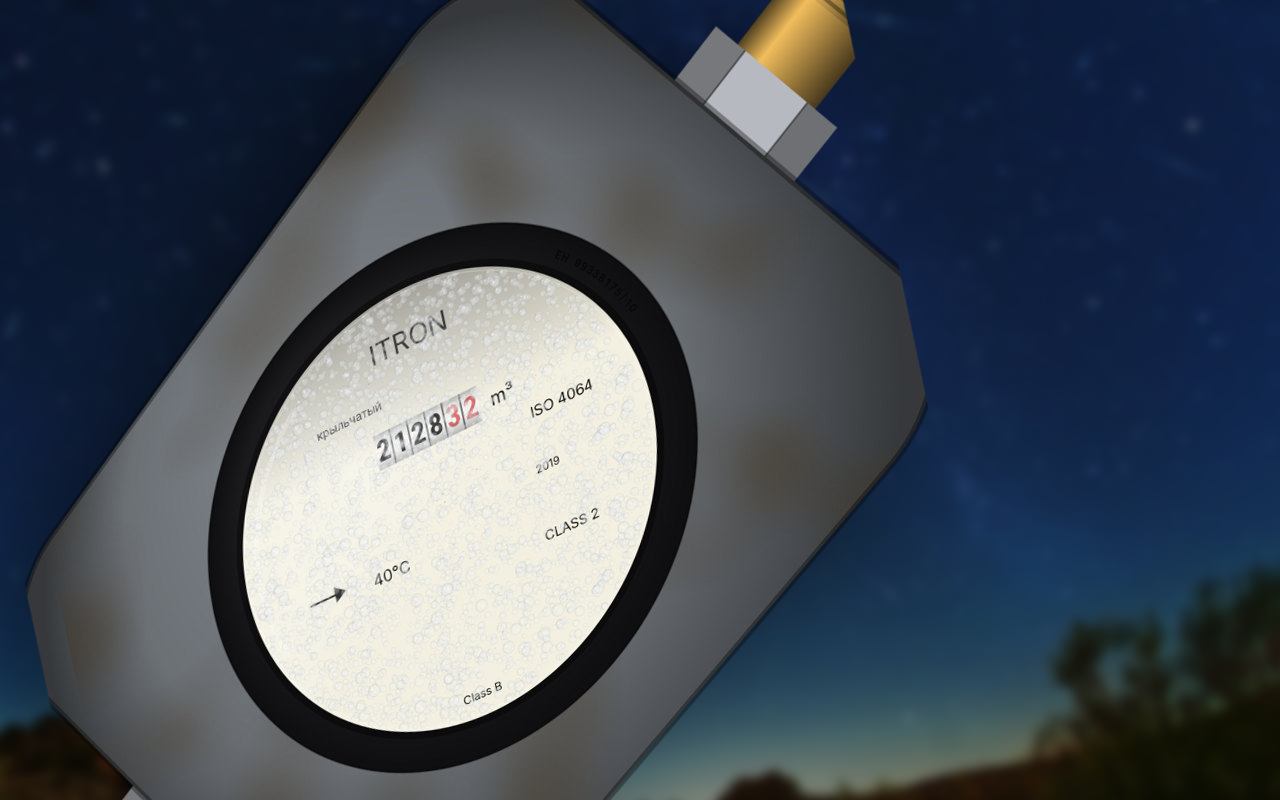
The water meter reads 2128.32 m³
